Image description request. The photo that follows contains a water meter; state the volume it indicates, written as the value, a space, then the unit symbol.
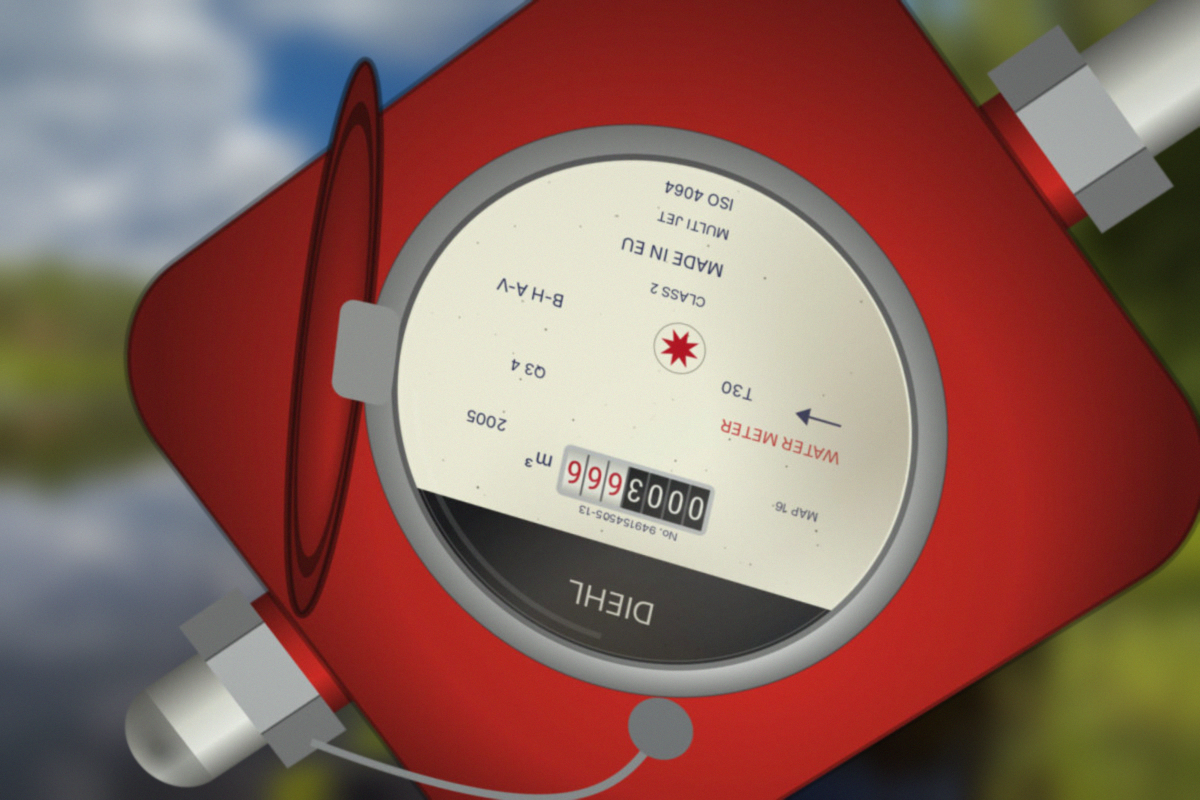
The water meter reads 3.666 m³
